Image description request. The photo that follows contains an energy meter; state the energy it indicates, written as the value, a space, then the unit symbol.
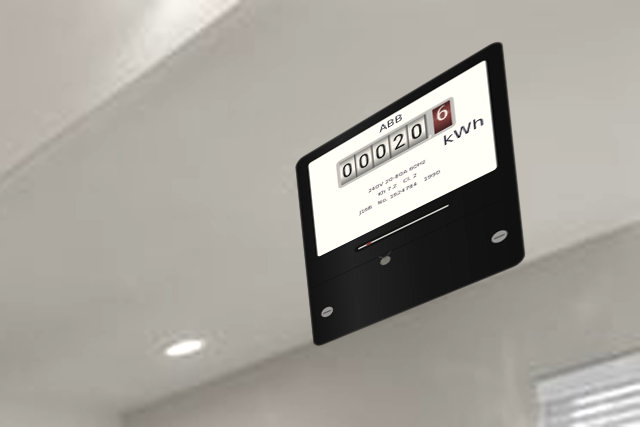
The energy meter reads 20.6 kWh
